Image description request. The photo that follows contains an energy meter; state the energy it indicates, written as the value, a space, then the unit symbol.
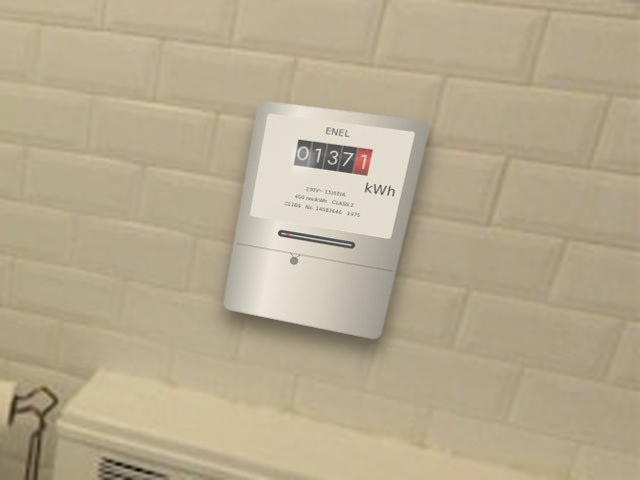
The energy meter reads 137.1 kWh
